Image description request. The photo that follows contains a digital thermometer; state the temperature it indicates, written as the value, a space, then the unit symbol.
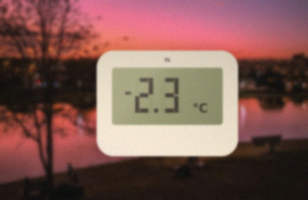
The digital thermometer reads -2.3 °C
